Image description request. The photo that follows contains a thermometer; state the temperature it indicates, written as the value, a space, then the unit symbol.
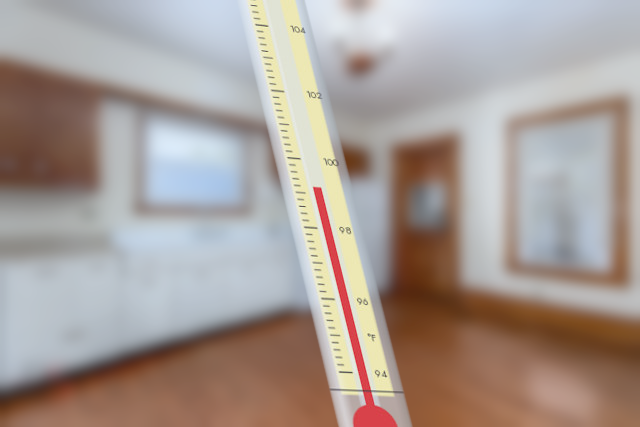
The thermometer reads 99.2 °F
